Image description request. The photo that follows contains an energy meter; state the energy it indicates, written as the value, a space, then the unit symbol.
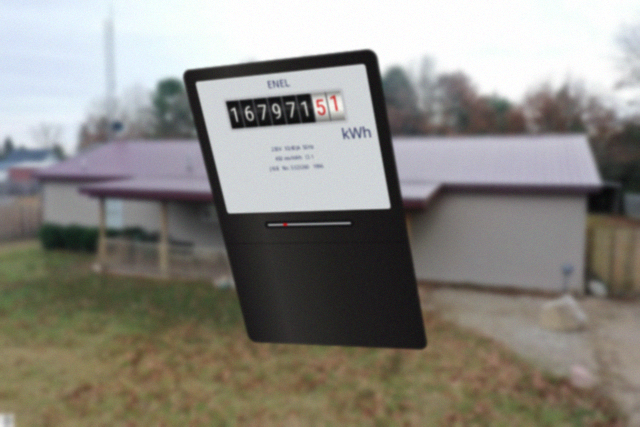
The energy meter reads 167971.51 kWh
